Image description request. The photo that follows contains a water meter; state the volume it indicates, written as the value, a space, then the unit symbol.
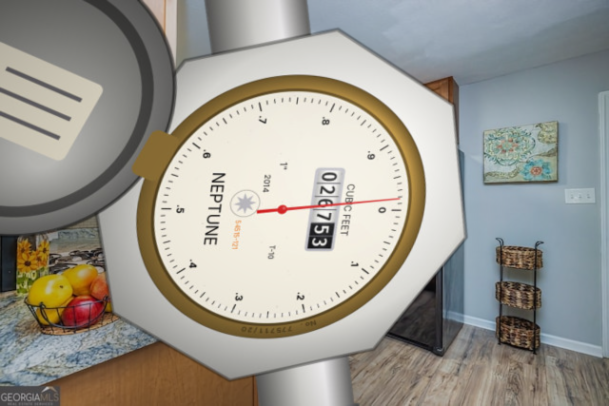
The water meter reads 26752.98 ft³
